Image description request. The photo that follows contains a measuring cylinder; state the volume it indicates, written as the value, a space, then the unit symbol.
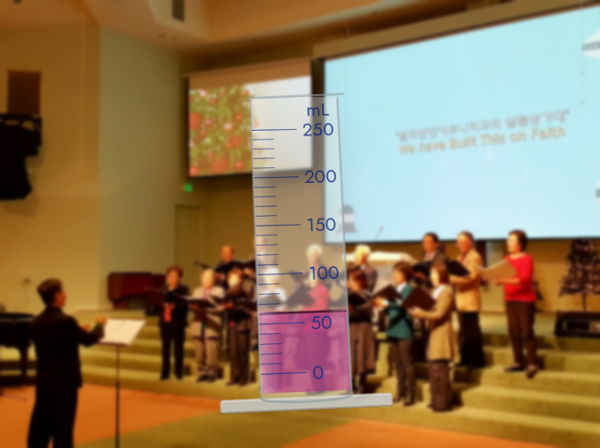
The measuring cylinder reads 60 mL
